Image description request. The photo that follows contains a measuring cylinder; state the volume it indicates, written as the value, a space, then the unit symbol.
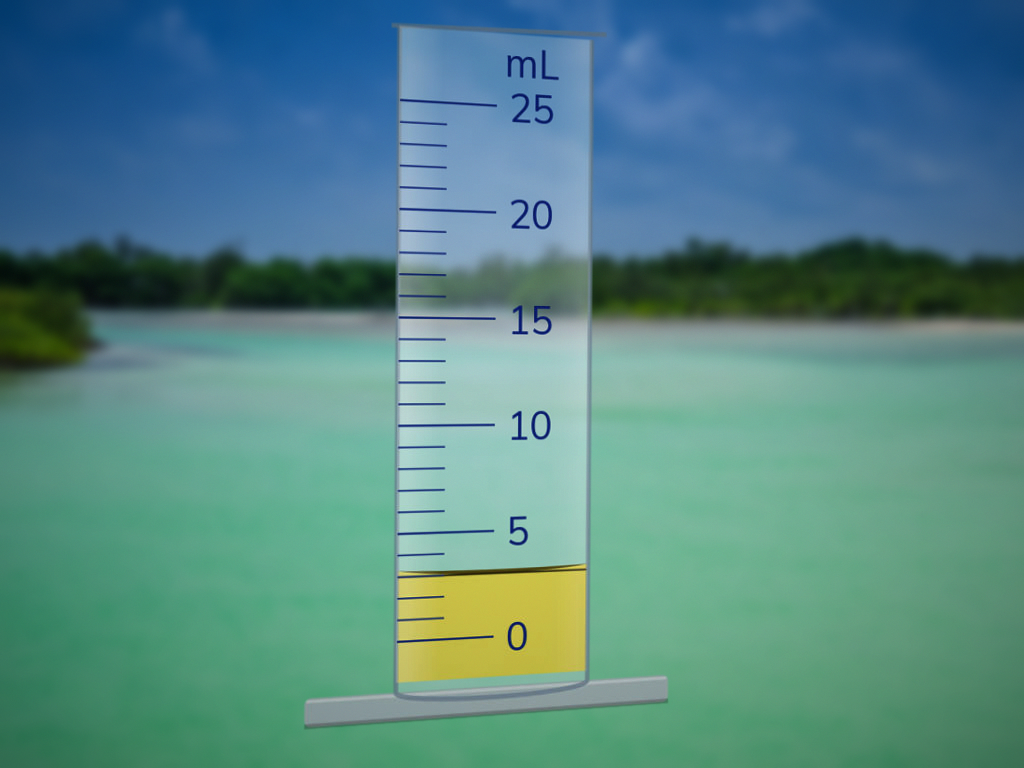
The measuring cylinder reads 3 mL
